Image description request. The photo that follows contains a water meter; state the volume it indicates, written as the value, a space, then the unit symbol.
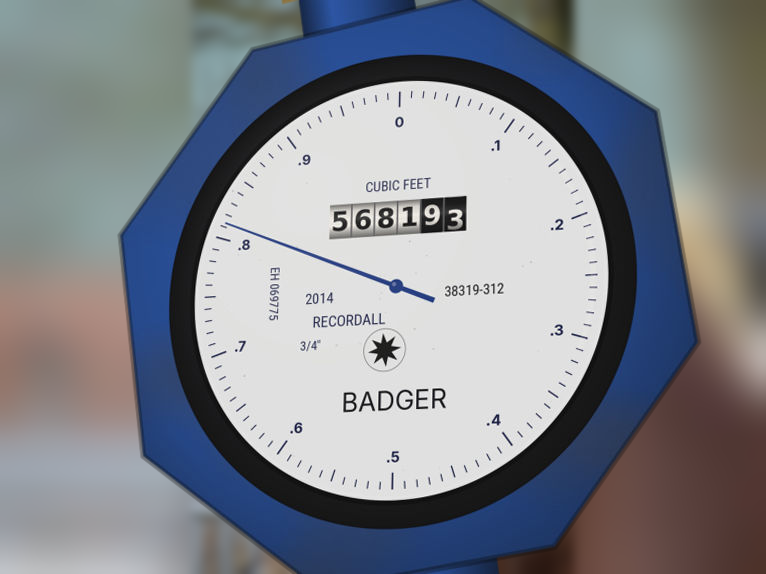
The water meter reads 568192.81 ft³
